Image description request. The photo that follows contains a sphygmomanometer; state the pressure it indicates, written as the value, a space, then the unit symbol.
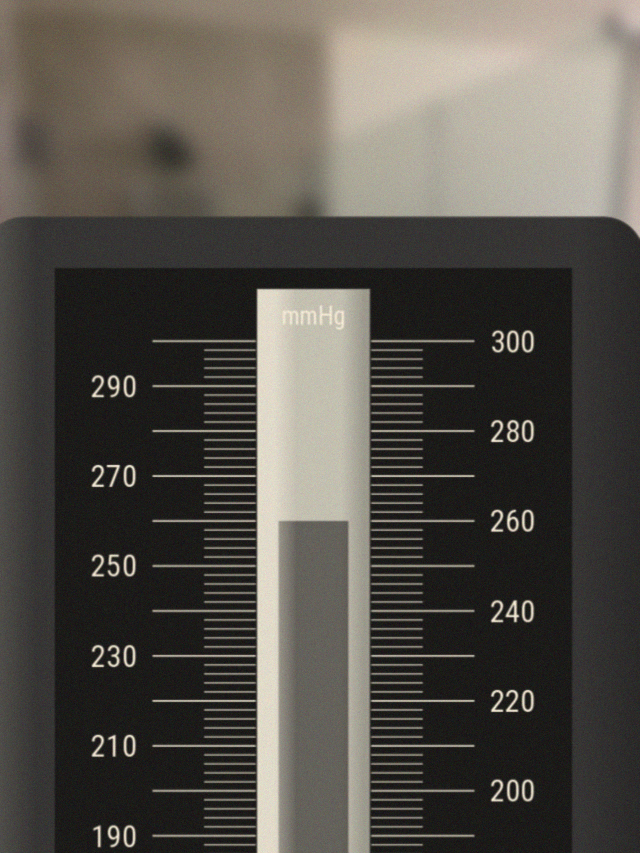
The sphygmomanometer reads 260 mmHg
